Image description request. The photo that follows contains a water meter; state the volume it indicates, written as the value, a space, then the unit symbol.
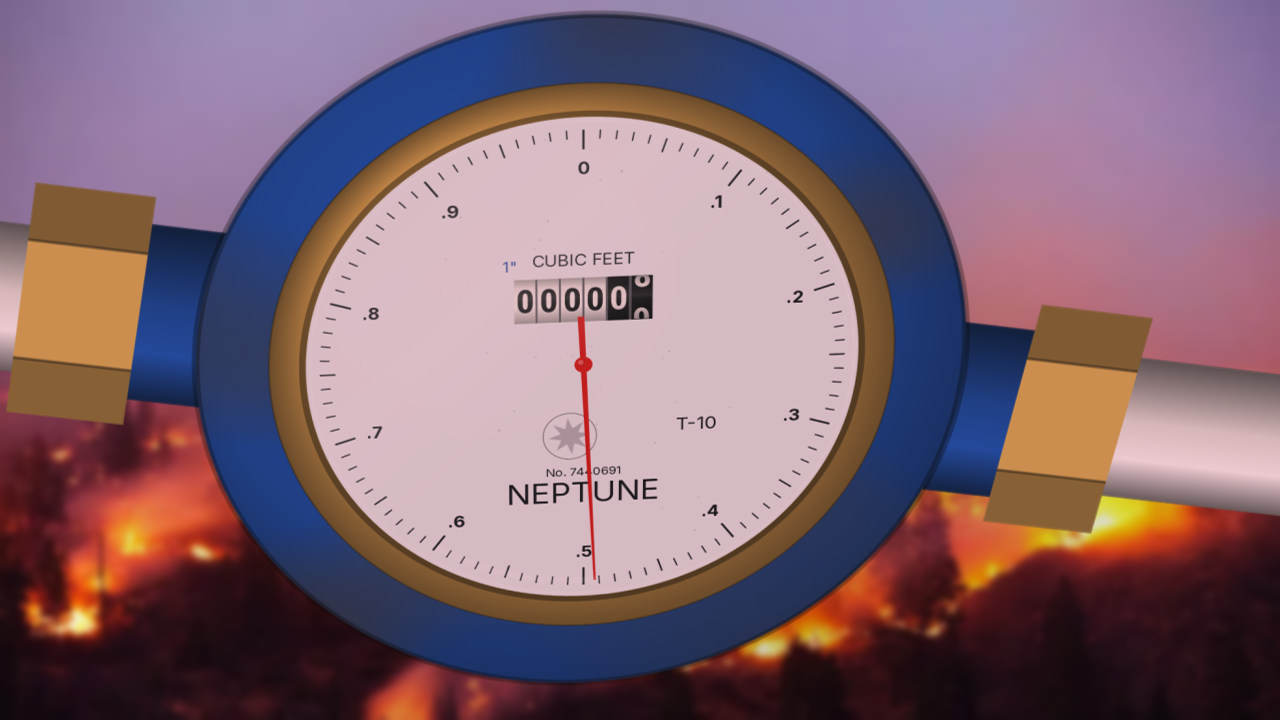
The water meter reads 8.49 ft³
